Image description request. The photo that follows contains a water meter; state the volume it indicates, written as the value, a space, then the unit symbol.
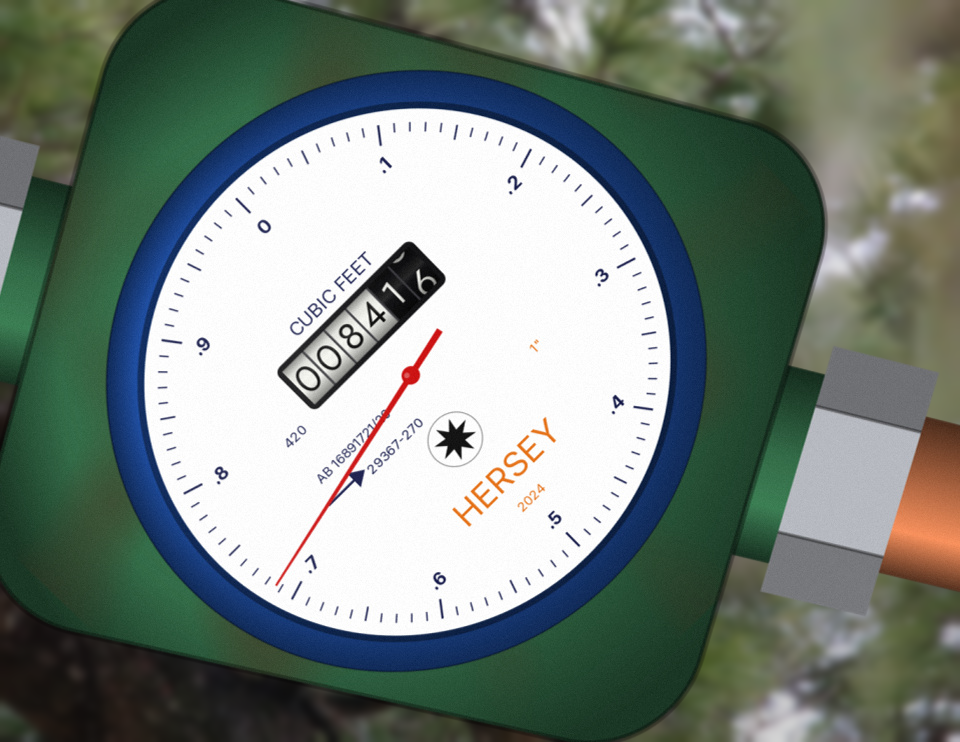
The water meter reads 8415.71 ft³
